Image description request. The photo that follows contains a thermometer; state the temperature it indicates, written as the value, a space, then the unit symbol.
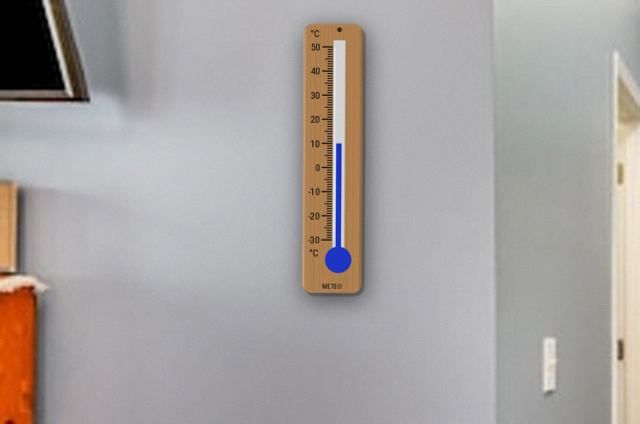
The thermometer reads 10 °C
